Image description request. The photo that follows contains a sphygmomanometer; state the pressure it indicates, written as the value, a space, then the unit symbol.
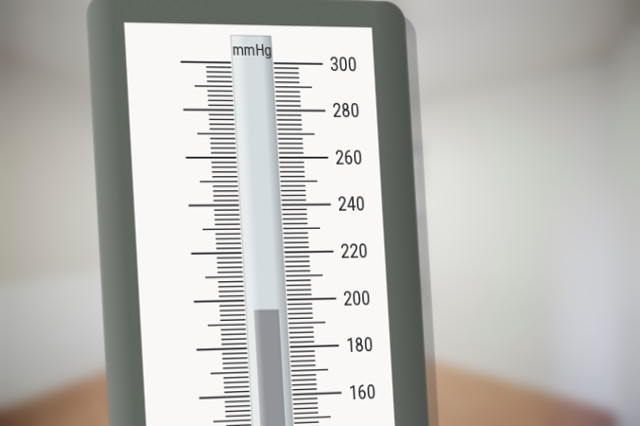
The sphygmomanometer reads 196 mmHg
